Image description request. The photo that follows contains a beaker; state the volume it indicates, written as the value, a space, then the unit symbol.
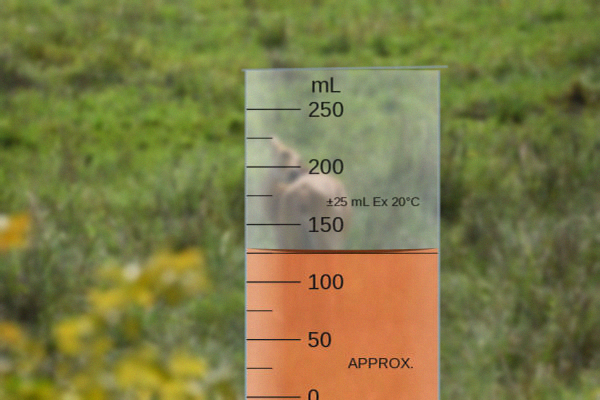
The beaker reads 125 mL
